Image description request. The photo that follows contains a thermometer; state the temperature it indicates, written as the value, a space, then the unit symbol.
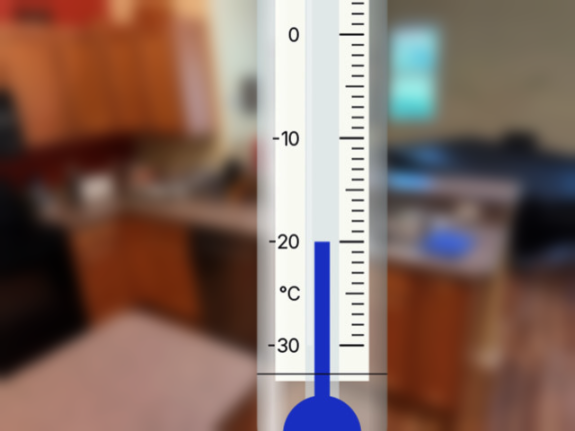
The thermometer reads -20 °C
